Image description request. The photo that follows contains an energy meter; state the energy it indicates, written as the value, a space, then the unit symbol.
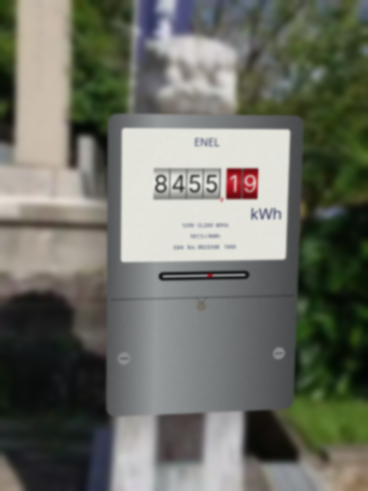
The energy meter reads 8455.19 kWh
